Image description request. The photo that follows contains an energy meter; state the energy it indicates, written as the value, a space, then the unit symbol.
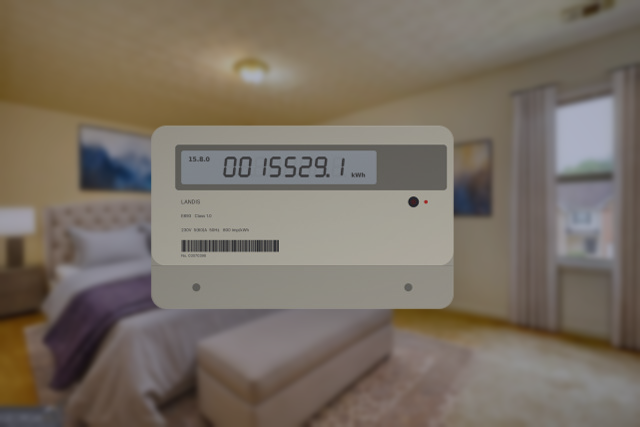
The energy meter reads 15529.1 kWh
